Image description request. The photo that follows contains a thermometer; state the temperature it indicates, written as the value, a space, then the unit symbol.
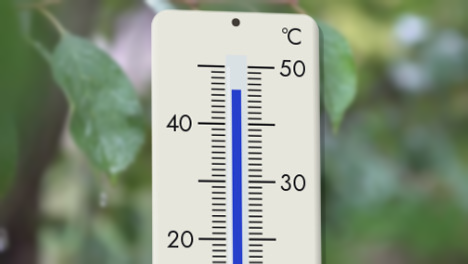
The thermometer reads 46 °C
